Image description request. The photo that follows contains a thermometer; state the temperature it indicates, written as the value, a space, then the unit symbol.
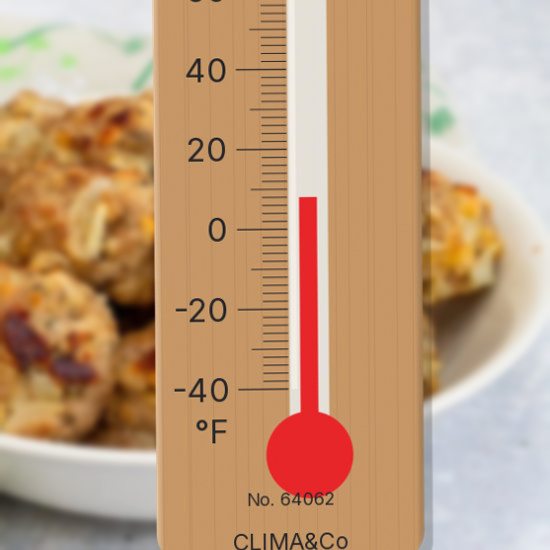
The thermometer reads 8 °F
